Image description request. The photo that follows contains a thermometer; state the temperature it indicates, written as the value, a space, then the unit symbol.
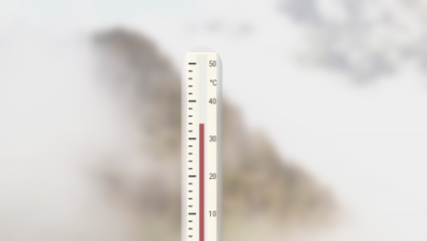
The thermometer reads 34 °C
